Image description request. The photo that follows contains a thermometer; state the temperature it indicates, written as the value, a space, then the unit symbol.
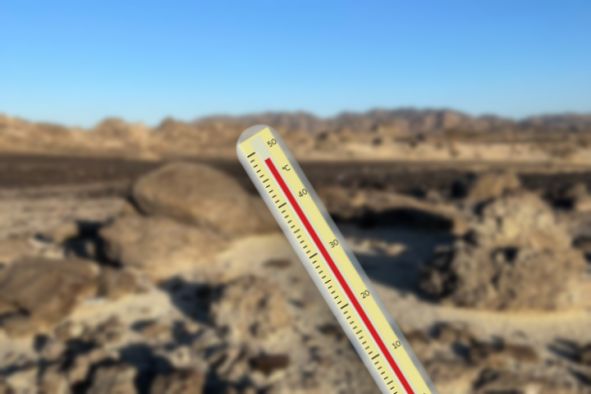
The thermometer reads 48 °C
